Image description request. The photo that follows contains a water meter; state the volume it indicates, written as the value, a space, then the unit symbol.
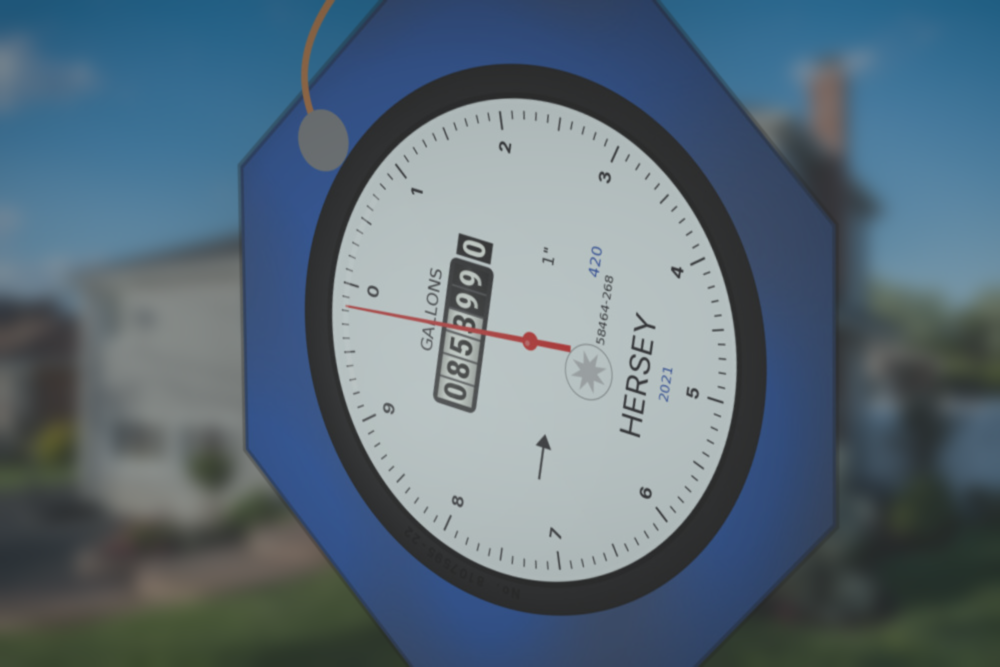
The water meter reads 853989.8 gal
